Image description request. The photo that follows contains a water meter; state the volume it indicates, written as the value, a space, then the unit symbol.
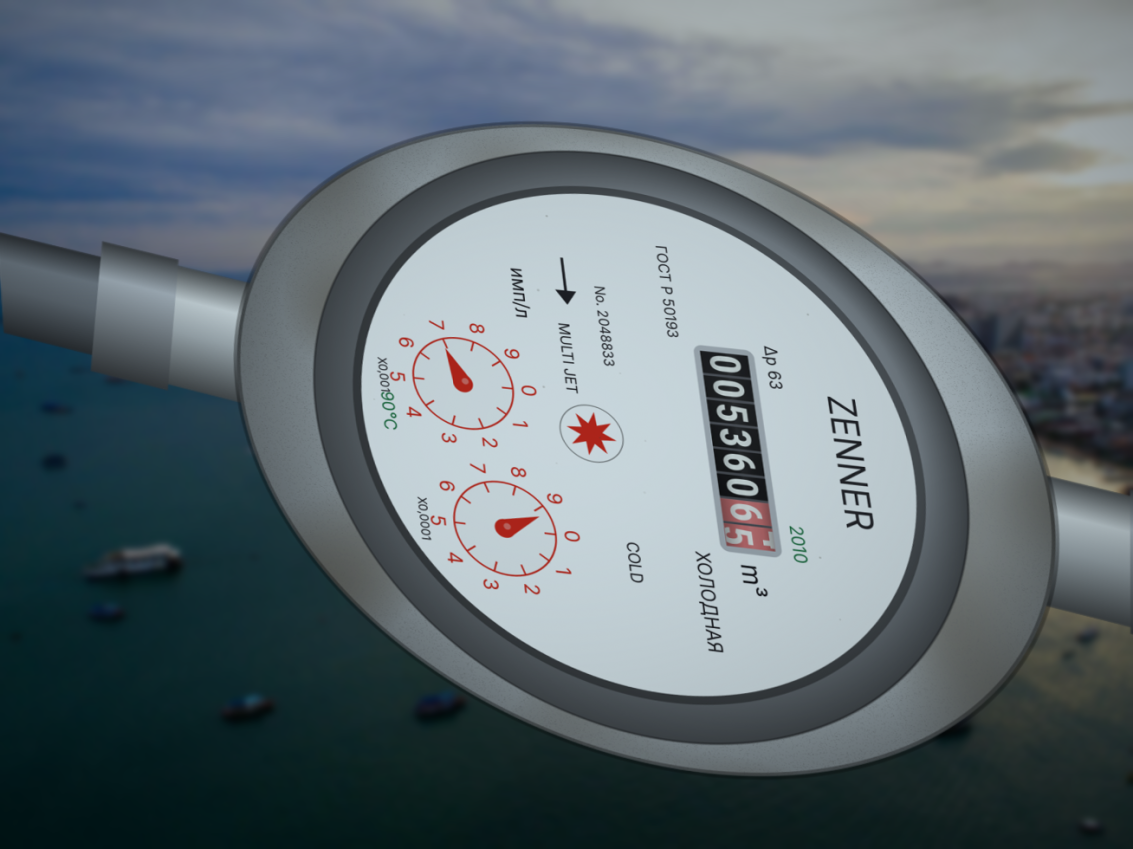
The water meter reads 5360.6469 m³
